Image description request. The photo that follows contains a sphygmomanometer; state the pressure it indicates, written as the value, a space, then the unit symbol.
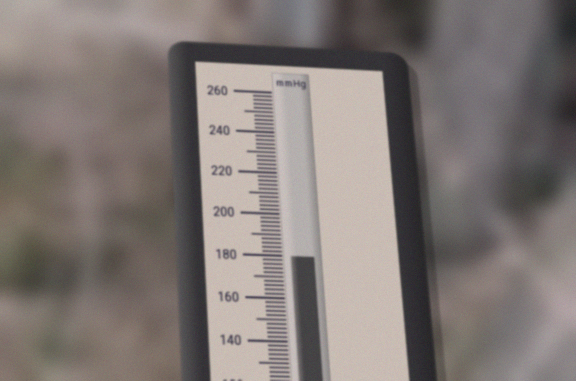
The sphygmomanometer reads 180 mmHg
